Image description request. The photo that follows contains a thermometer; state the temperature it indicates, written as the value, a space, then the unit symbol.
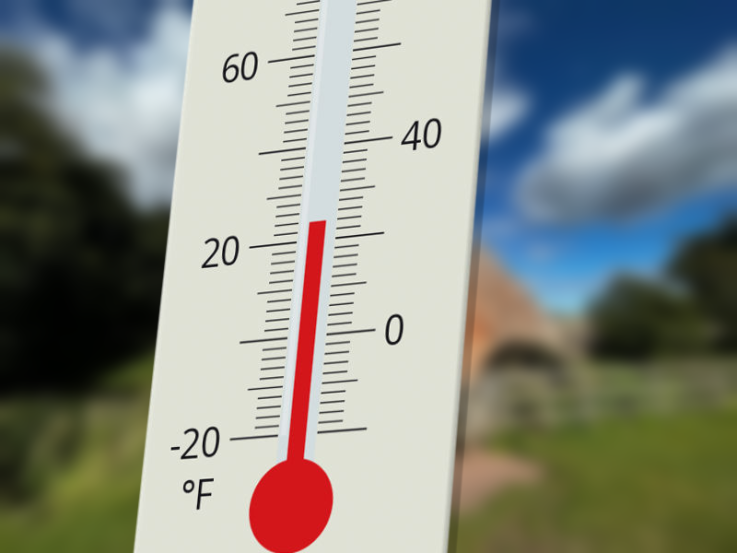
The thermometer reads 24 °F
